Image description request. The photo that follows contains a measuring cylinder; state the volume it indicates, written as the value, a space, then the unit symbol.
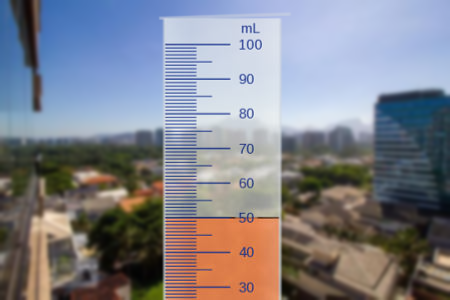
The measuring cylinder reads 50 mL
